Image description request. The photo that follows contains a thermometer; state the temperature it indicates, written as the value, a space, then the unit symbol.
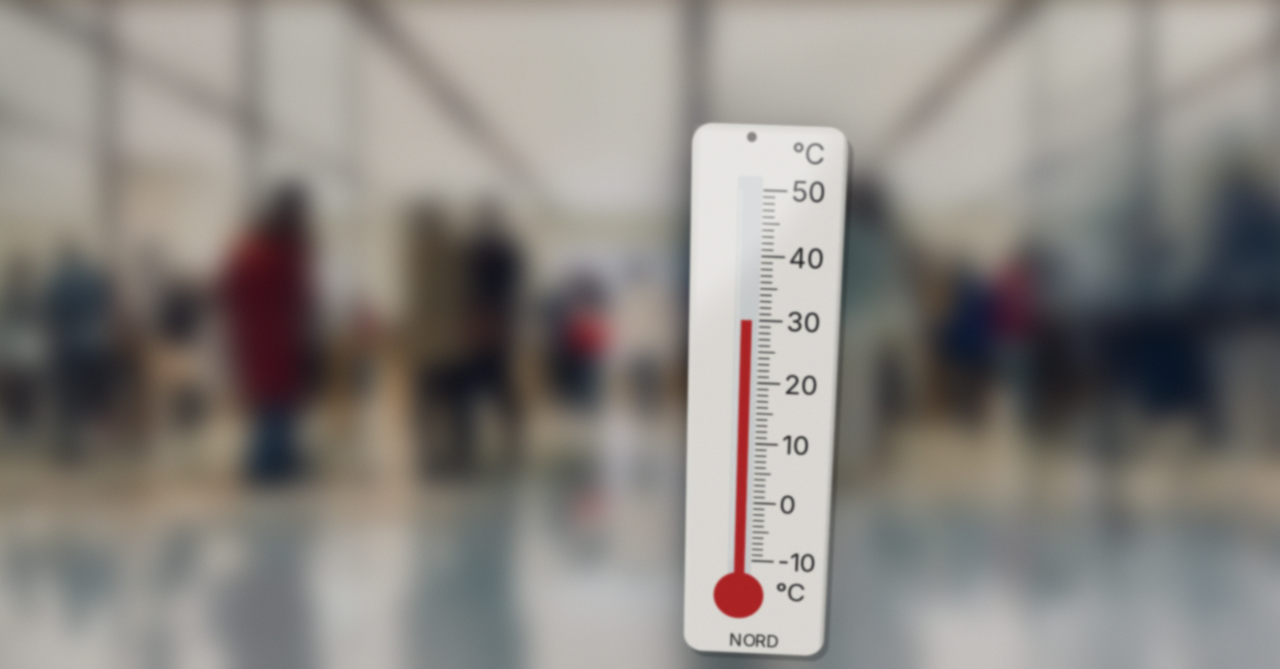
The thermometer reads 30 °C
